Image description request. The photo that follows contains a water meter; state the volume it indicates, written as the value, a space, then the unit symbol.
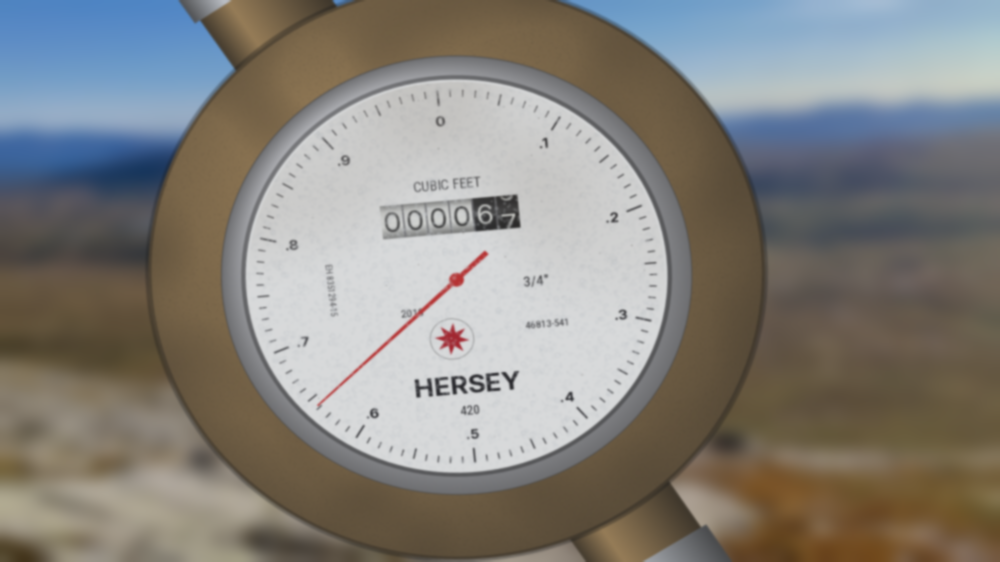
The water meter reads 66.64 ft³
